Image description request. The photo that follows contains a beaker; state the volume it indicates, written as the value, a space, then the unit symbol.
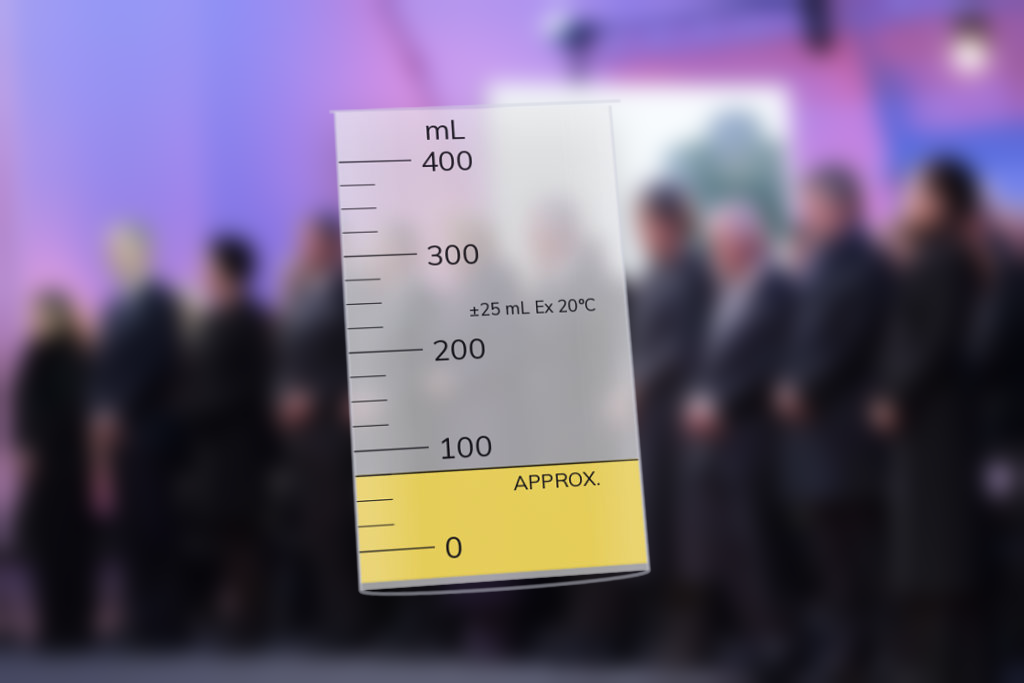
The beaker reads 75 mL
